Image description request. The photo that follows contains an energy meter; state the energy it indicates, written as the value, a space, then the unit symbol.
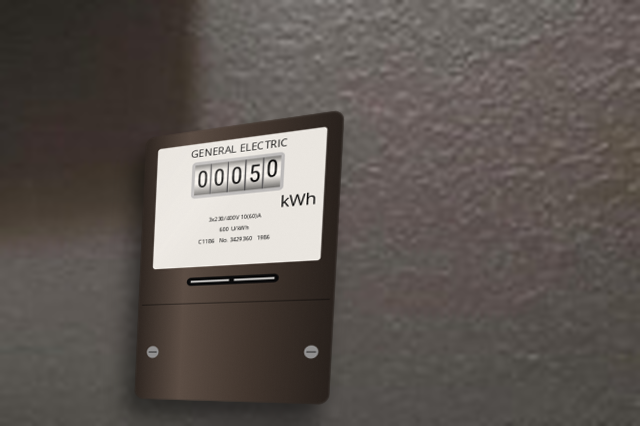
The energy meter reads 50 kWh
